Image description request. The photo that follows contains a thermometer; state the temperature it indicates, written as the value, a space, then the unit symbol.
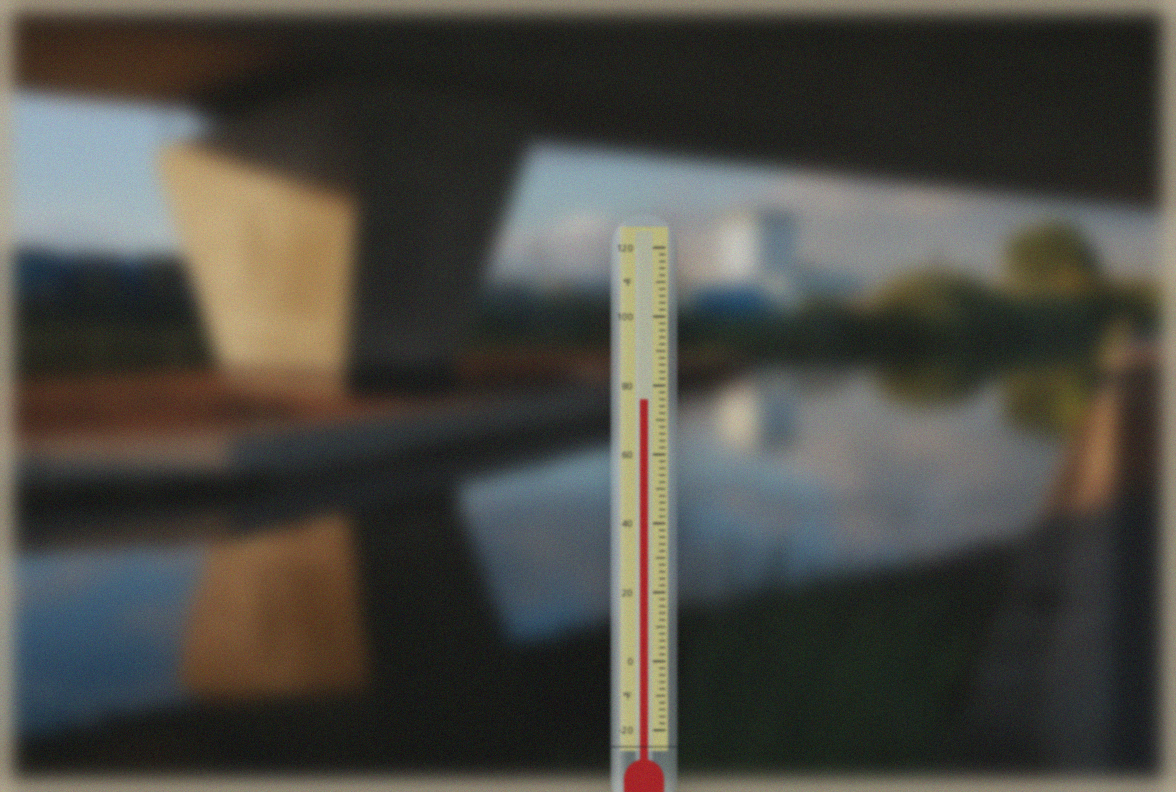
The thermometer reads 76 °F
